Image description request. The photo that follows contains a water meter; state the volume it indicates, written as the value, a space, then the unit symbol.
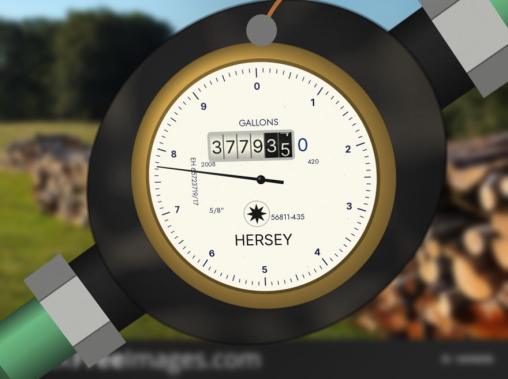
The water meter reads 3779347.7 gal
